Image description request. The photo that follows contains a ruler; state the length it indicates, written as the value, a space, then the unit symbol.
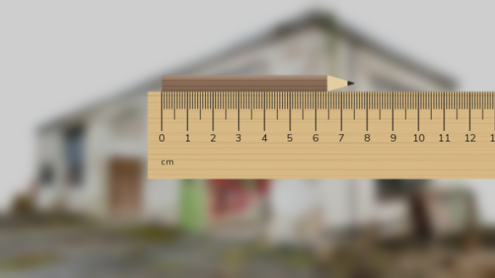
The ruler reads 7.5 cm
